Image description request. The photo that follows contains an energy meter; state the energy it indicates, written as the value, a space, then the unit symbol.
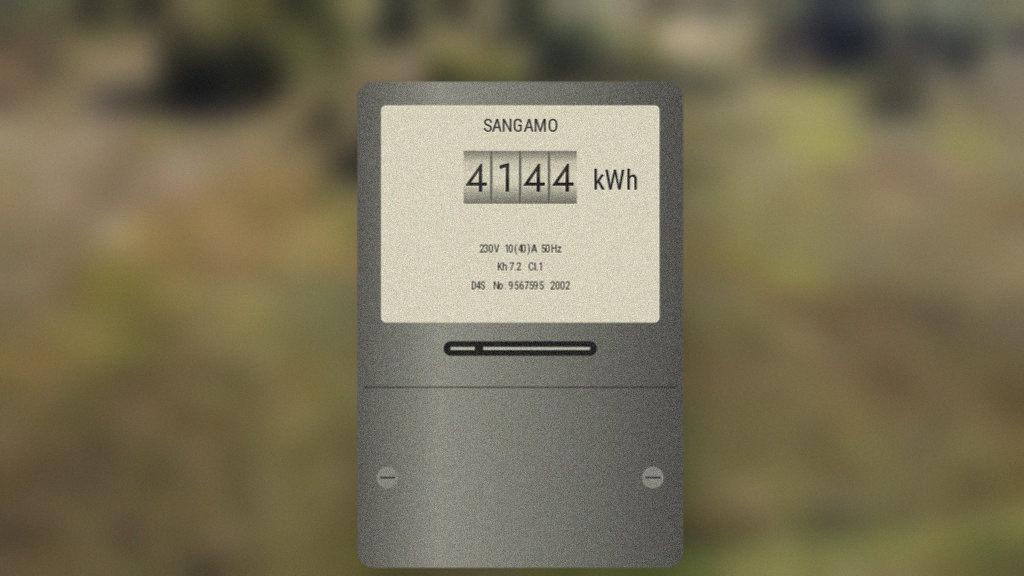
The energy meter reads 4144 kWh
